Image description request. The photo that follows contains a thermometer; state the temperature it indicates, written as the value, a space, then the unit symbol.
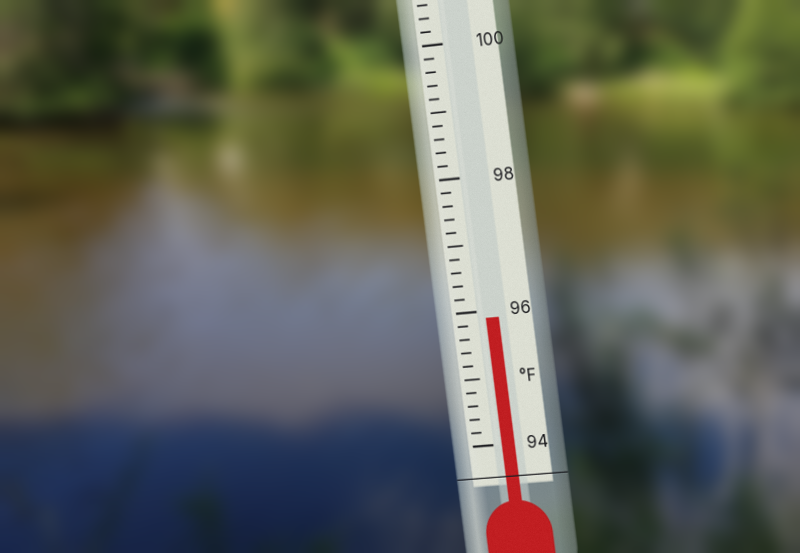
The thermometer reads 95.9 °F
